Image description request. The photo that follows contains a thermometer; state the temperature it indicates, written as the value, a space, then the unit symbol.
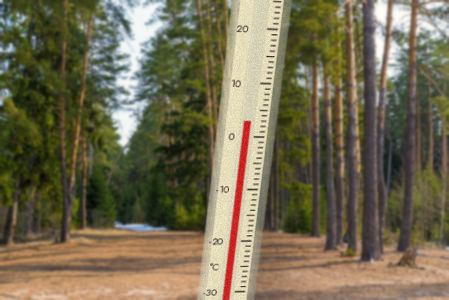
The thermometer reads 3 °C
